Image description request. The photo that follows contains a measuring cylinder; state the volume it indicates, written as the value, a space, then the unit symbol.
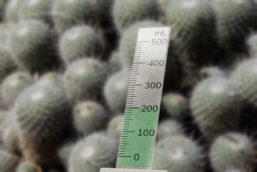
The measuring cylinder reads 200 mL
